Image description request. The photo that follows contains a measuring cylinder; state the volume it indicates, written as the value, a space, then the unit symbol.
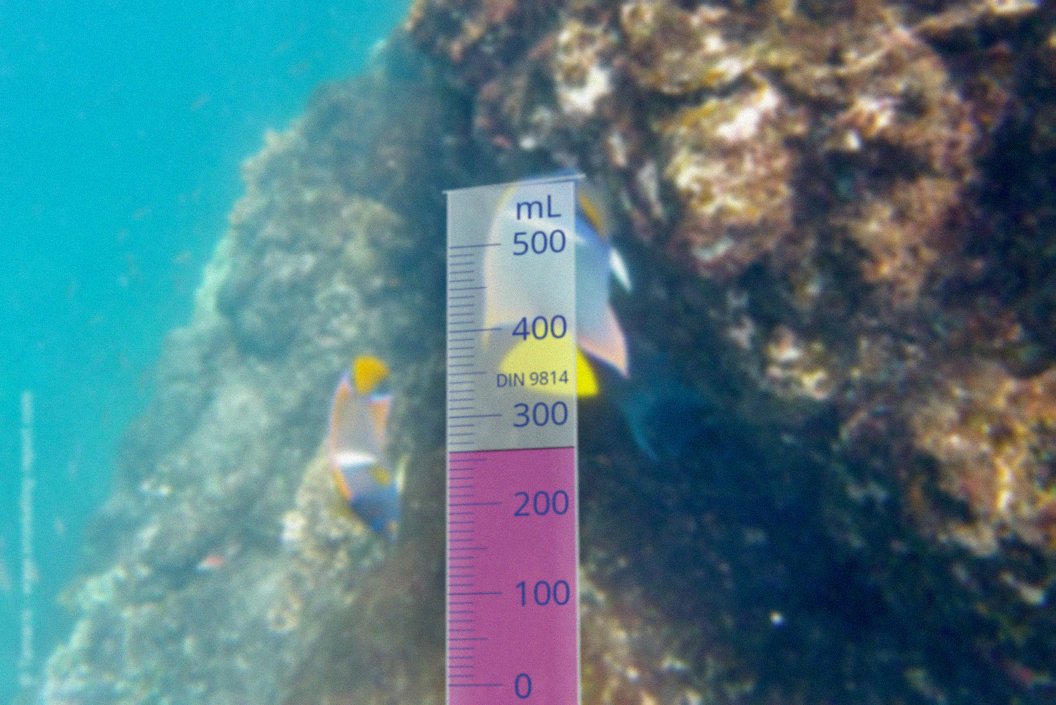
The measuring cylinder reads 260 mL
